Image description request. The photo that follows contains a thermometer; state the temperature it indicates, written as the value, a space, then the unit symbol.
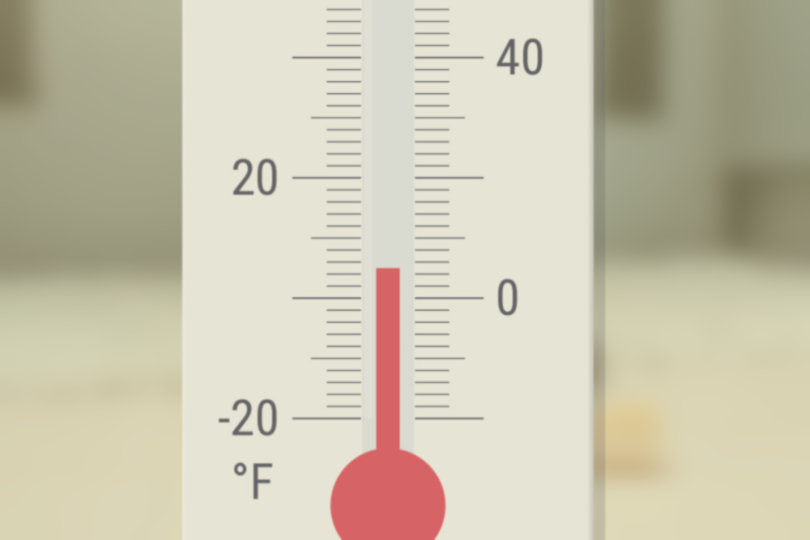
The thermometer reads 5 °F
